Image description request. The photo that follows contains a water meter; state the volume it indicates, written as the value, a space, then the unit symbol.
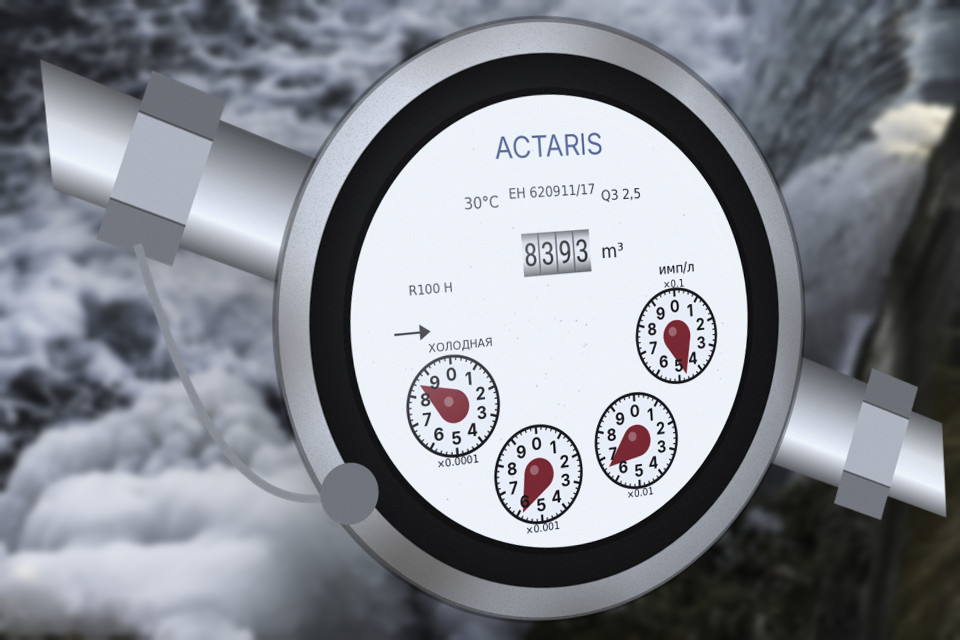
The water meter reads 8393.4658 m³
